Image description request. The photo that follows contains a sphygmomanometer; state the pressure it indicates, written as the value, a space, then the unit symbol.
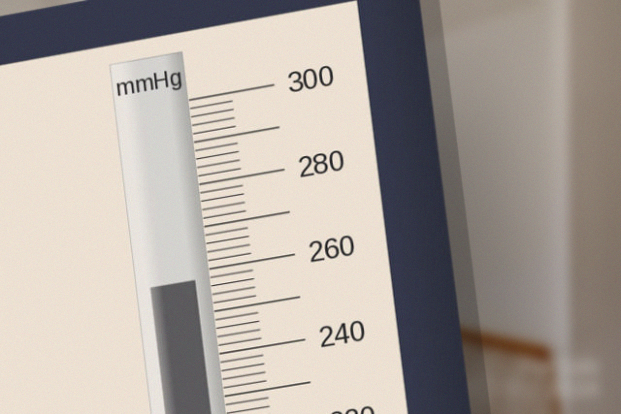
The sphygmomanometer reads 258 mmHg
